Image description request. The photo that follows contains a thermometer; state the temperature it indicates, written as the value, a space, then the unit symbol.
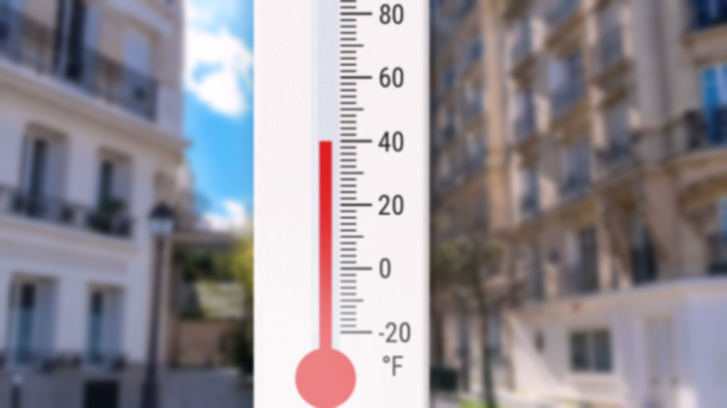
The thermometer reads 40 °F
